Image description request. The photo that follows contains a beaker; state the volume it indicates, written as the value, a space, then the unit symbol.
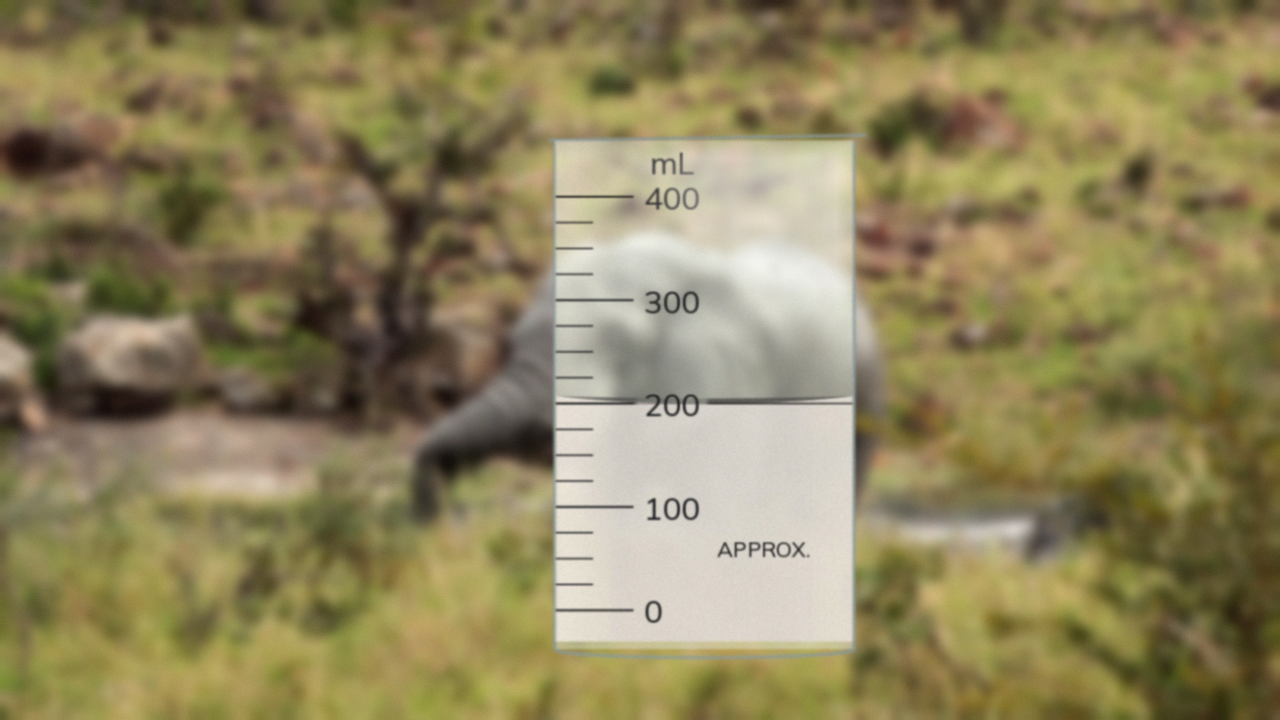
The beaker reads 200 mL
